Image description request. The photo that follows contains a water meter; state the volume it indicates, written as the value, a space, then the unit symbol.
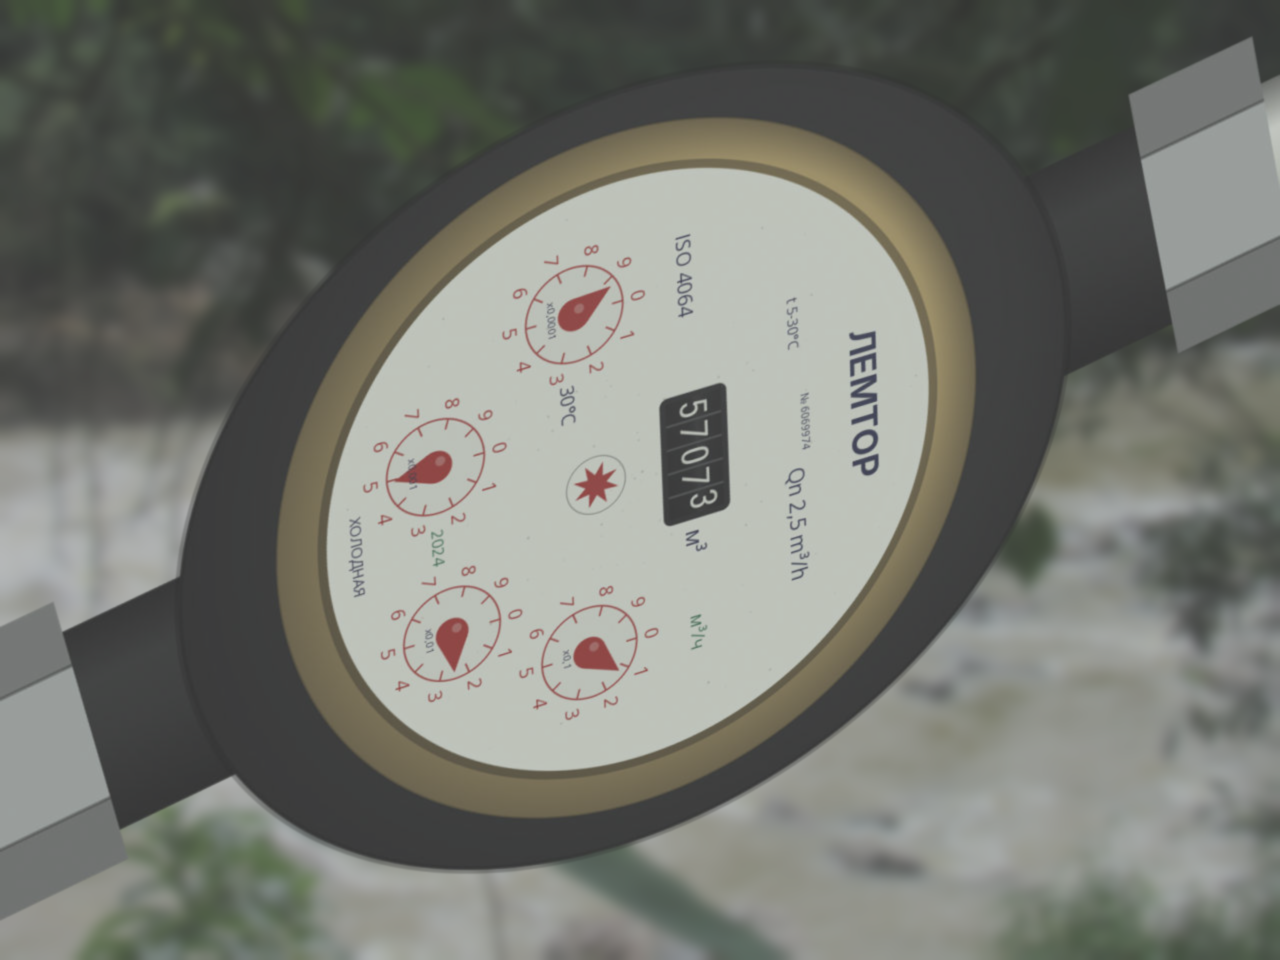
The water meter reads 57073.1249 m³
